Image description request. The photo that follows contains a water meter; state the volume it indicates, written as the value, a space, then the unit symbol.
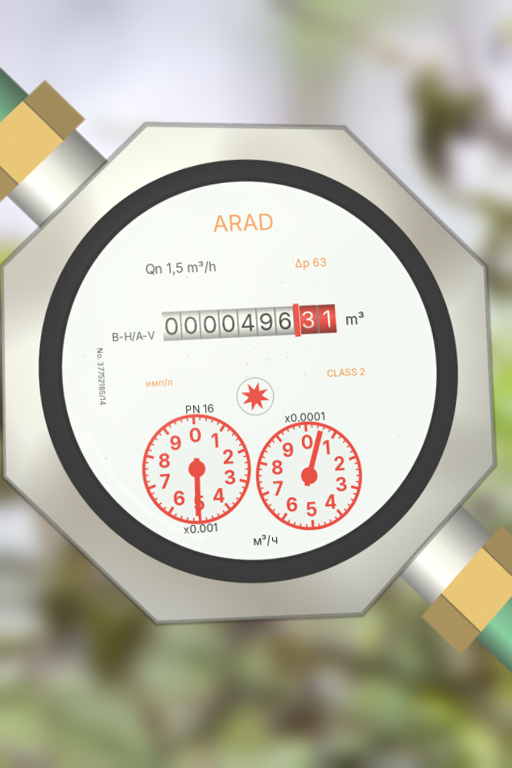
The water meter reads 496.3150 m³
